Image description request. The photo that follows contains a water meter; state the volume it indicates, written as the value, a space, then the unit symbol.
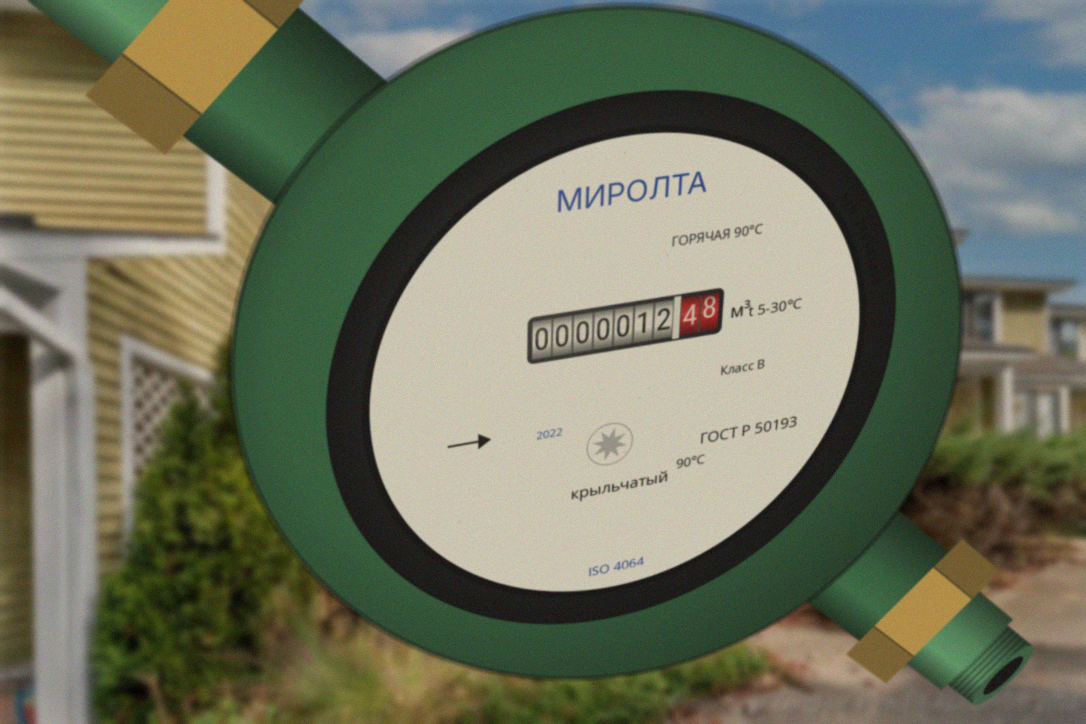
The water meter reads 12.48 m³
